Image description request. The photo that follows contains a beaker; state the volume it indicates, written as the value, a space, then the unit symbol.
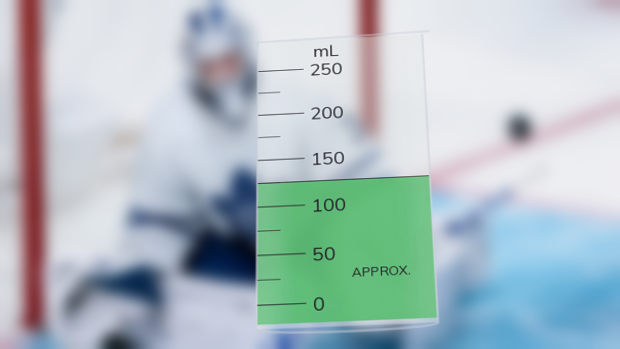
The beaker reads 125 mL
